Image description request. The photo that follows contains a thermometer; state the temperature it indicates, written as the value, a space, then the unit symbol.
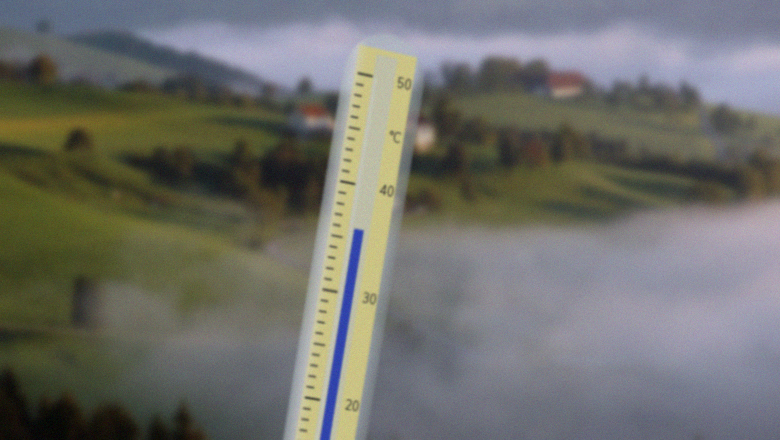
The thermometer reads 36 °C
